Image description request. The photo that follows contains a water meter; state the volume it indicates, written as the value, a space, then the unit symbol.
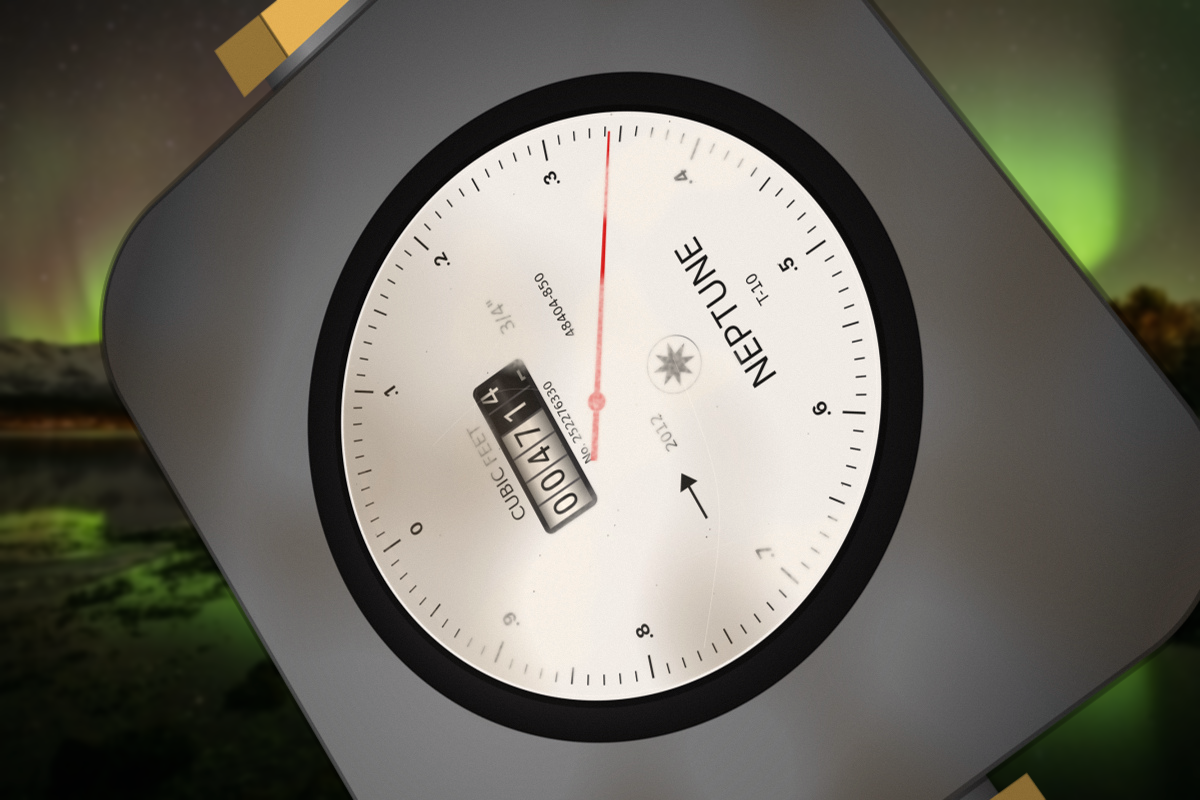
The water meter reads 4714.34 ft³
